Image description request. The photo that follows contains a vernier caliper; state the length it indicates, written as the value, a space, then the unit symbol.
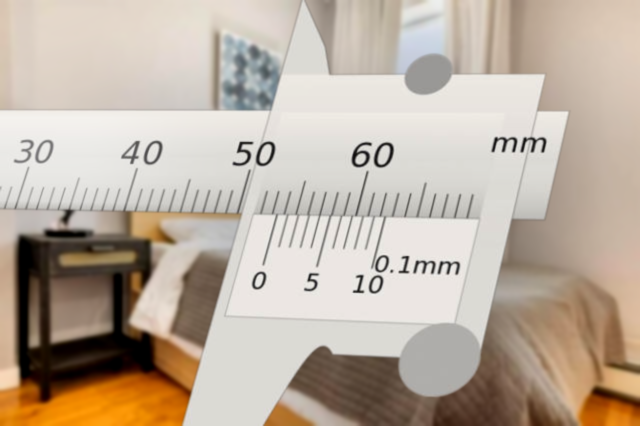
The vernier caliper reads 53.4 mm
